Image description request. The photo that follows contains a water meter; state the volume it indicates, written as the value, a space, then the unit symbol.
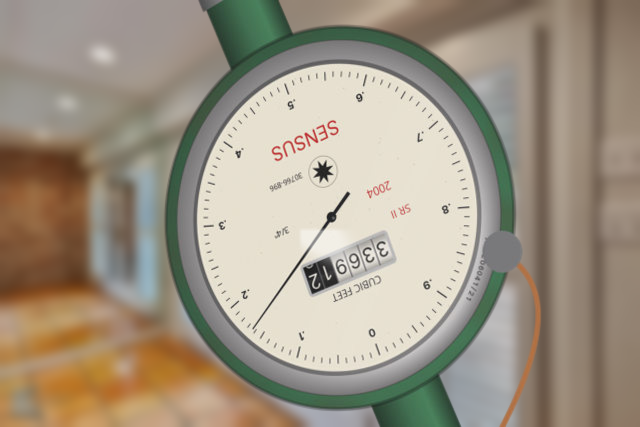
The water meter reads 336912.16 ft³
